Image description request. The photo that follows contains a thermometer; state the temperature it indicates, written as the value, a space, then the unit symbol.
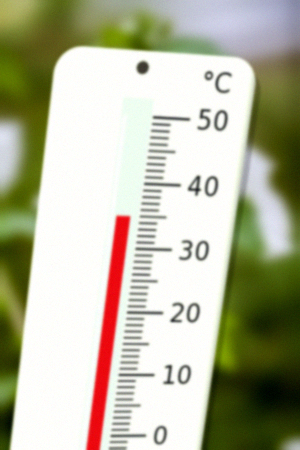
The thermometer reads 35 °C
